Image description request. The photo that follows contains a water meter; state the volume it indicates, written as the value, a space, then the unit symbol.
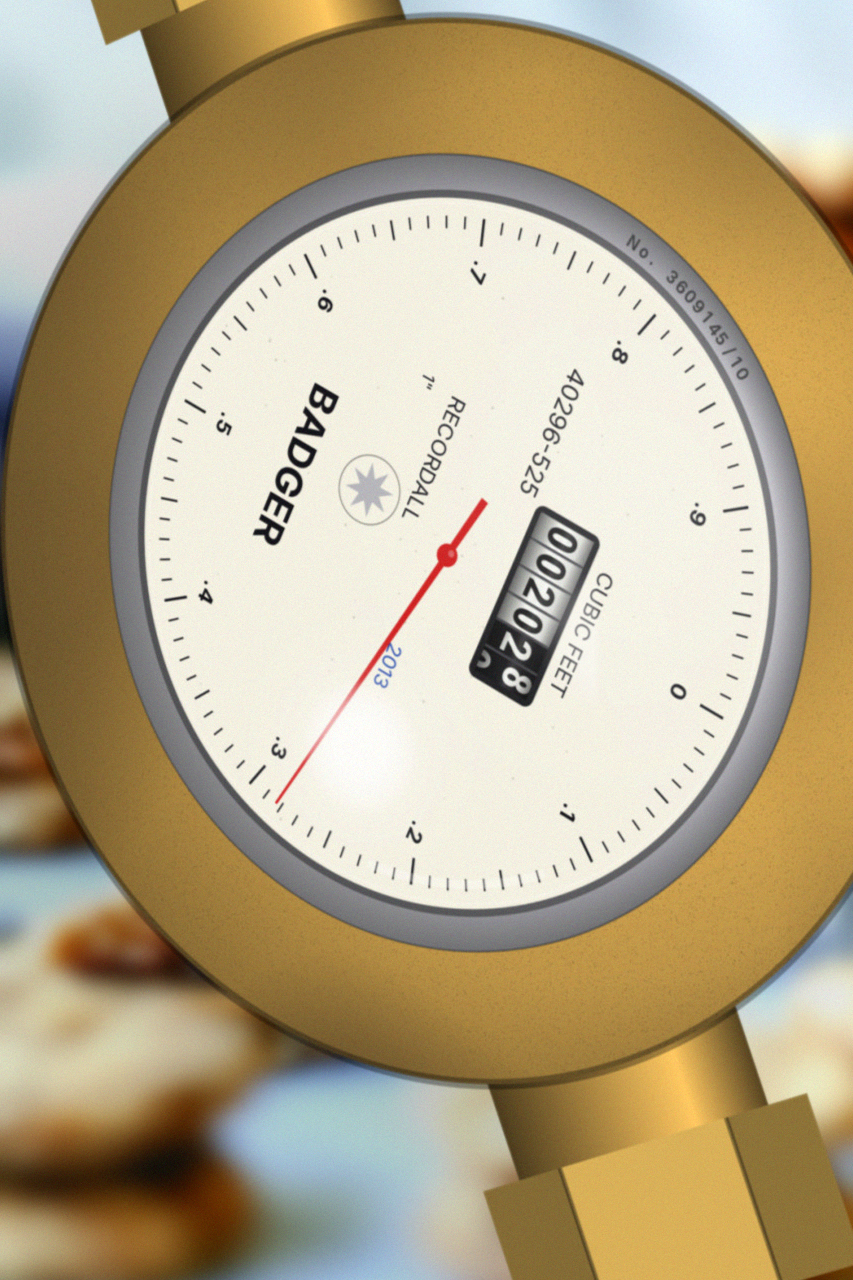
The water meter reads 2028.28 ft³
